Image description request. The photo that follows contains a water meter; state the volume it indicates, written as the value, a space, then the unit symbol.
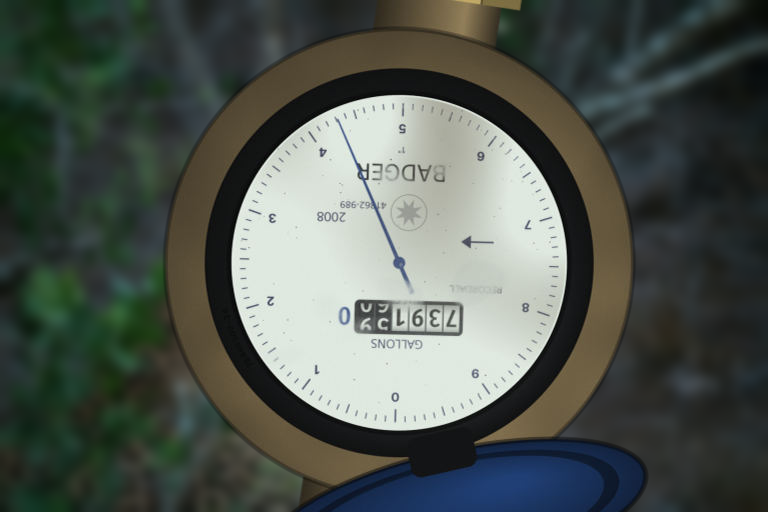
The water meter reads 7391594.3 gal
